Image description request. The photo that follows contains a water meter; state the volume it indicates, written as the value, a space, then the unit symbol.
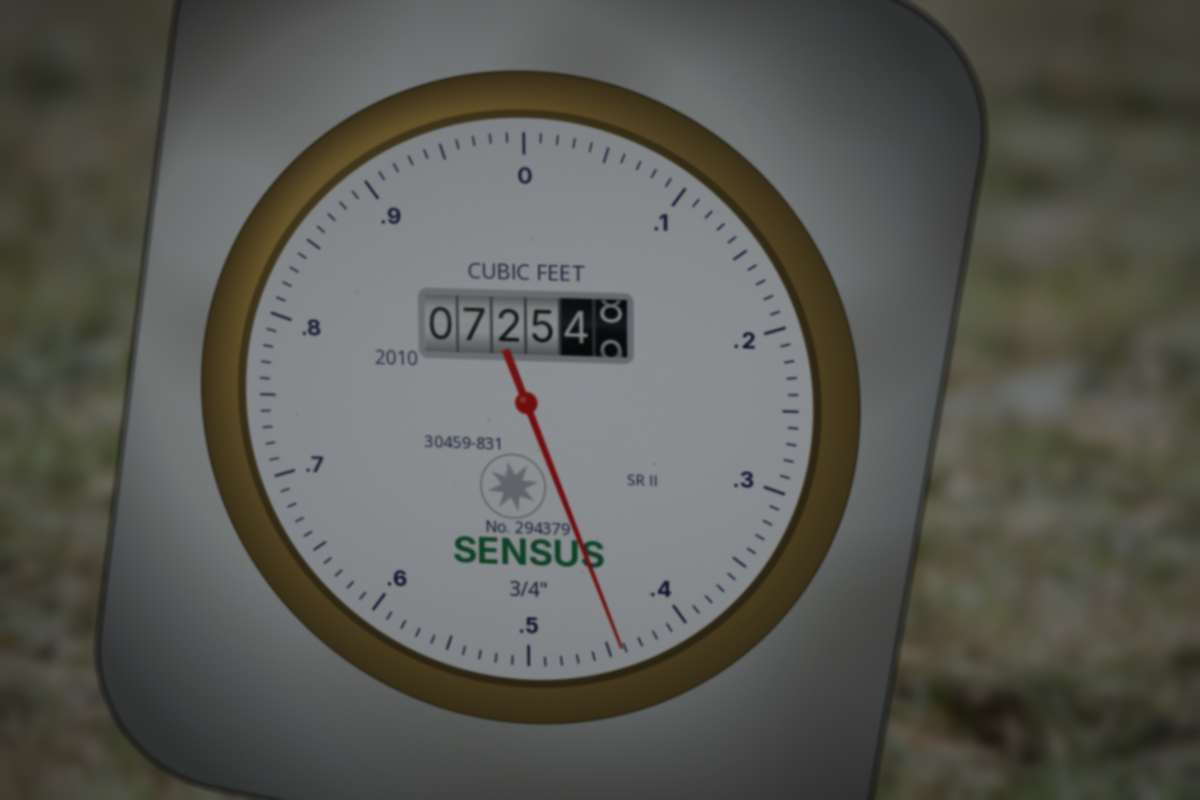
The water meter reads 72548.44 ft³
